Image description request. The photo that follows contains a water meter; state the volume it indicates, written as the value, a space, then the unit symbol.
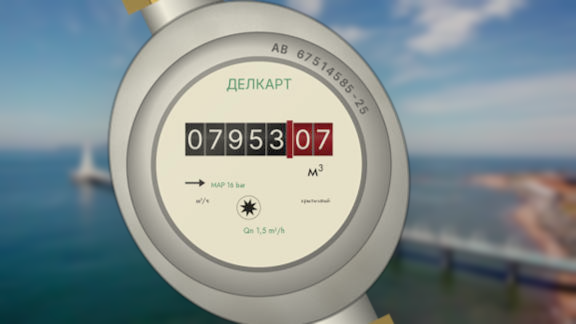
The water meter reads 7953.07 m³
